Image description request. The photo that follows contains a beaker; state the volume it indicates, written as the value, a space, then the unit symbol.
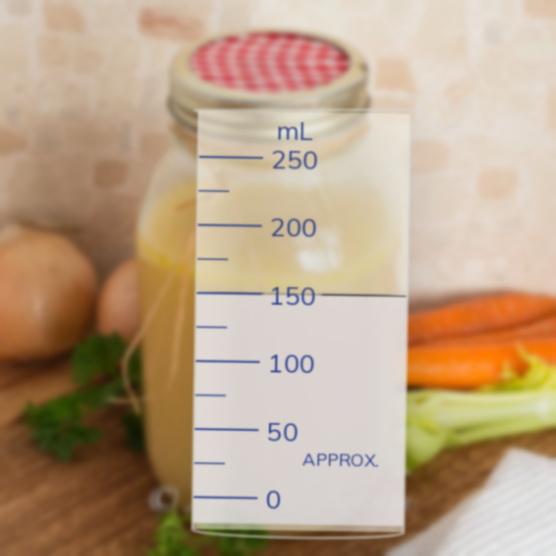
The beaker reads 150 mL
